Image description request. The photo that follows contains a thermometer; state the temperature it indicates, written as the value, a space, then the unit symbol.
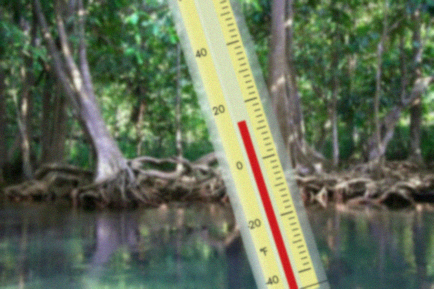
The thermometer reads 14 °F
